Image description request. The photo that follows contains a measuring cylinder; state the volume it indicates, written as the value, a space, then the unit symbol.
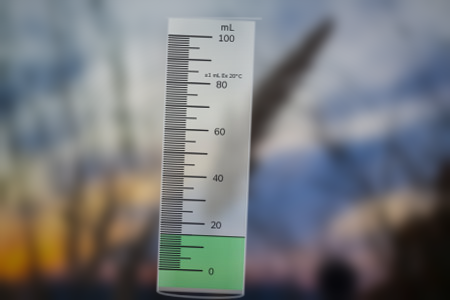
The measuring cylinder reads 15 mL
